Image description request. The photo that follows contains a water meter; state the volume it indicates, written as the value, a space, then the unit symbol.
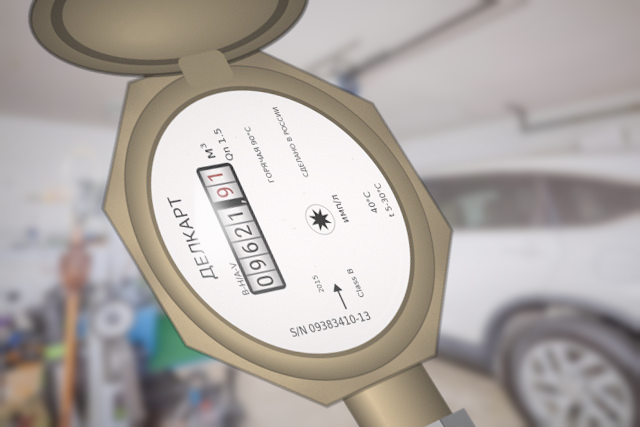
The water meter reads 9621.91 m³
